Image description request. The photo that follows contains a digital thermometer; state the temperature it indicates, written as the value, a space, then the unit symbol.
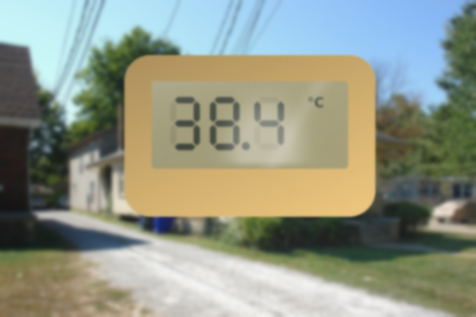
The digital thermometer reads 38.4 °C
